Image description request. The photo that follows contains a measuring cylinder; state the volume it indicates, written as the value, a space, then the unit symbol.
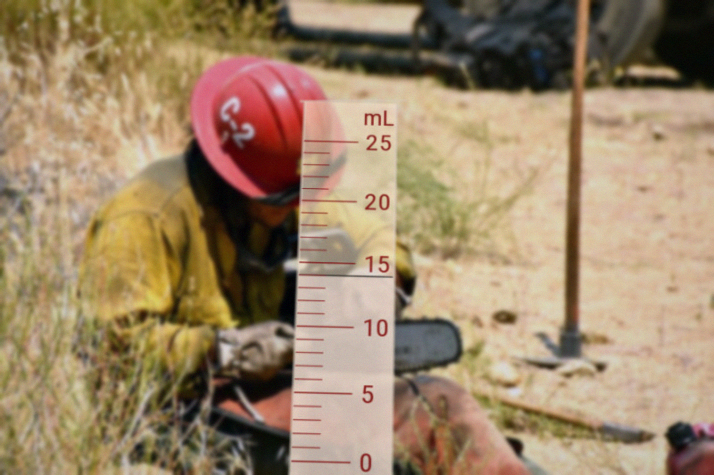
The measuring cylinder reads 14 mL
